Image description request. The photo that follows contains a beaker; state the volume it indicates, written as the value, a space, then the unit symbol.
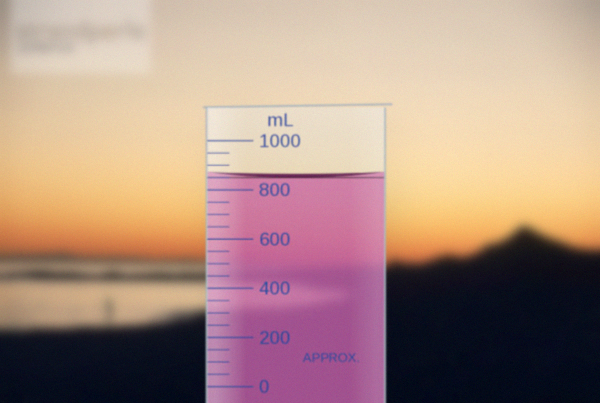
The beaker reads 850 mL
